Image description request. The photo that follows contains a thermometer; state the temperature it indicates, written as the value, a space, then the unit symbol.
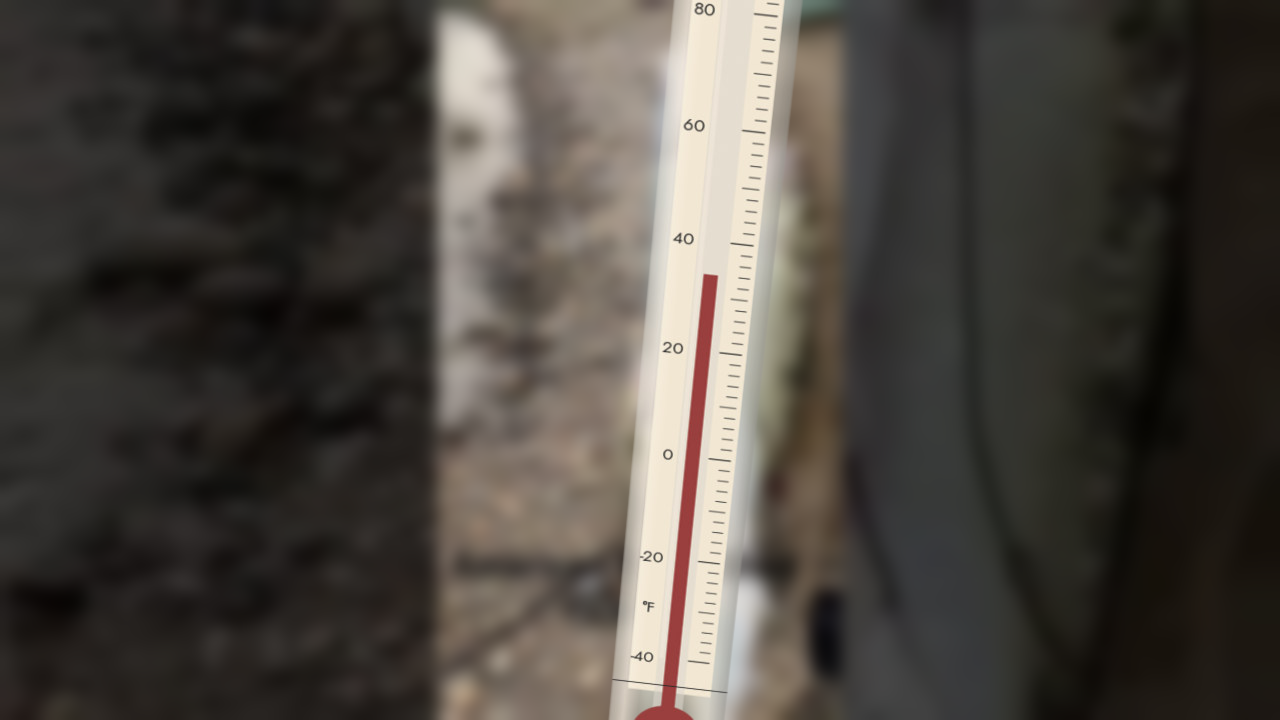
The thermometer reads 34 °F
